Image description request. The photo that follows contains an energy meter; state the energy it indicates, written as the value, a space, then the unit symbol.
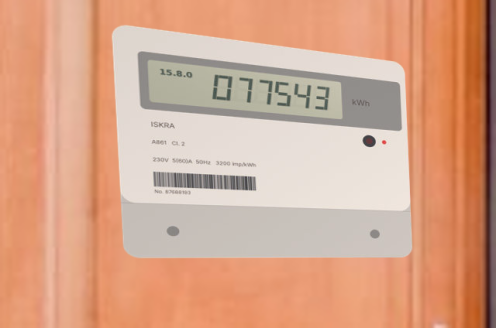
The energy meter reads 77543 kWh
